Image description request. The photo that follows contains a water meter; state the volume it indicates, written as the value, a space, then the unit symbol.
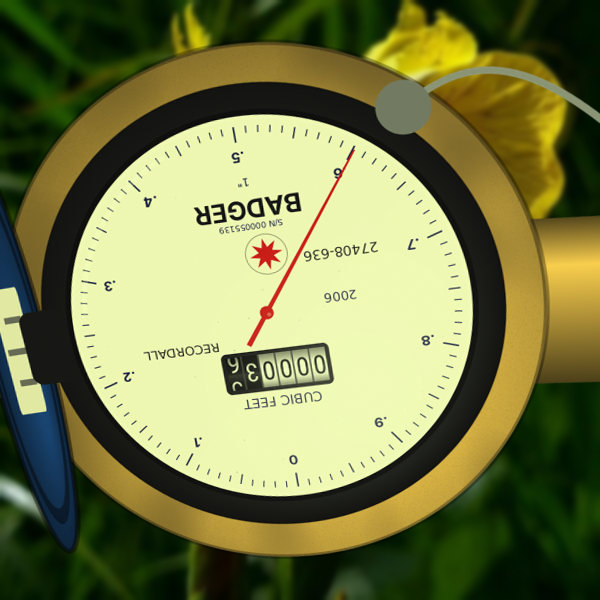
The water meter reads 35.60 ft³
